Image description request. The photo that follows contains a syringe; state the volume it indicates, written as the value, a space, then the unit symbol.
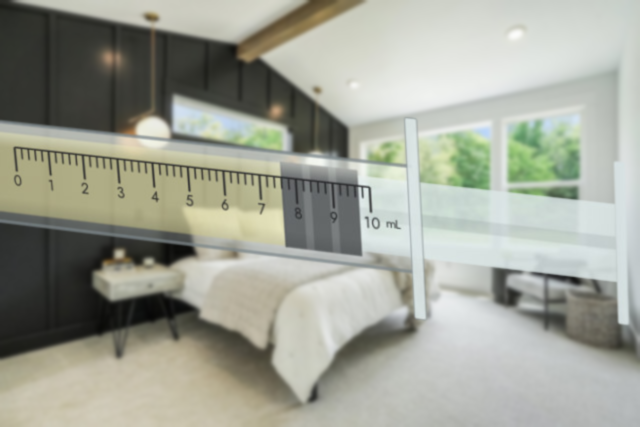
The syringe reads 7.6 mL
